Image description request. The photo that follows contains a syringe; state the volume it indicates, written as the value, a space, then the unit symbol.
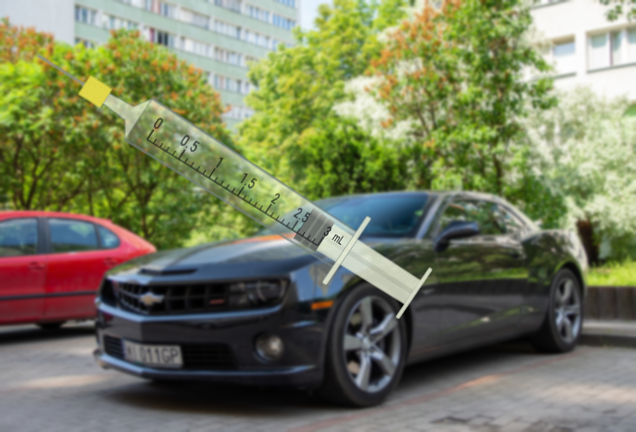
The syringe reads 2.6 mL
